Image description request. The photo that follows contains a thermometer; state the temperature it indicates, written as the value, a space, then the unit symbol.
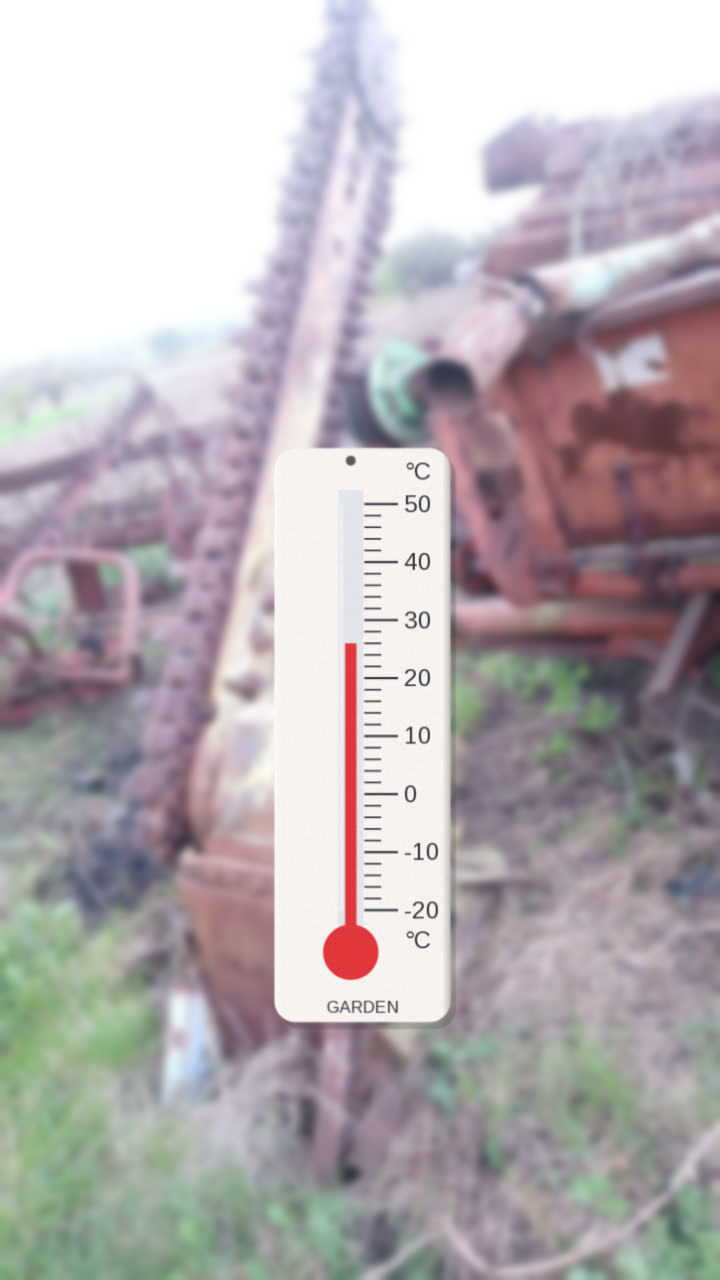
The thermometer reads 26 °C
